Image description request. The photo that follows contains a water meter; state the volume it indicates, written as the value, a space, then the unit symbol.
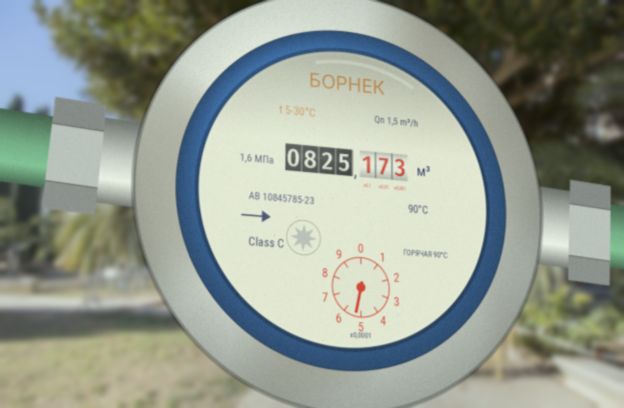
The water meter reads 825.1735 m³
